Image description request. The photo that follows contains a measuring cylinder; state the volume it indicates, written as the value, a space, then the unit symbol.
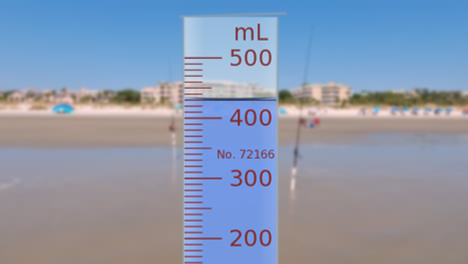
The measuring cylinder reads 430 mL
